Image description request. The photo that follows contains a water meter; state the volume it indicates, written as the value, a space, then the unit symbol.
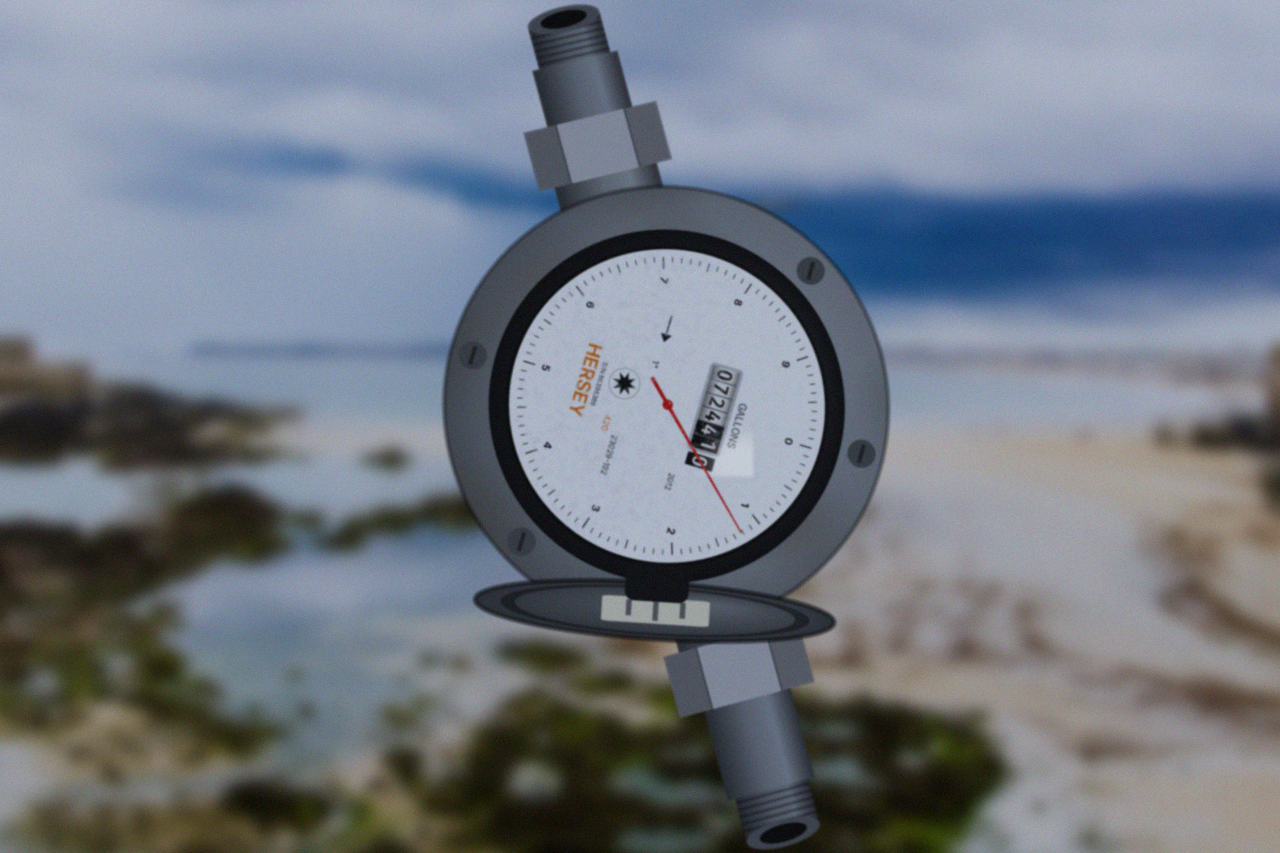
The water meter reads 724411.2 gal
